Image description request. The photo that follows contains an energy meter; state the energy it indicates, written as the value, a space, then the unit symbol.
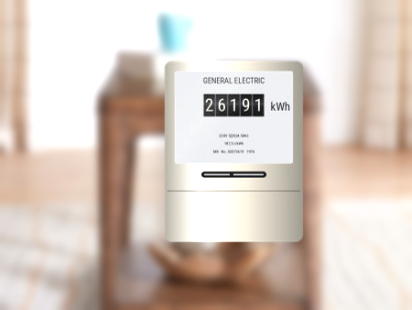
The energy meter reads 26191 kWh
